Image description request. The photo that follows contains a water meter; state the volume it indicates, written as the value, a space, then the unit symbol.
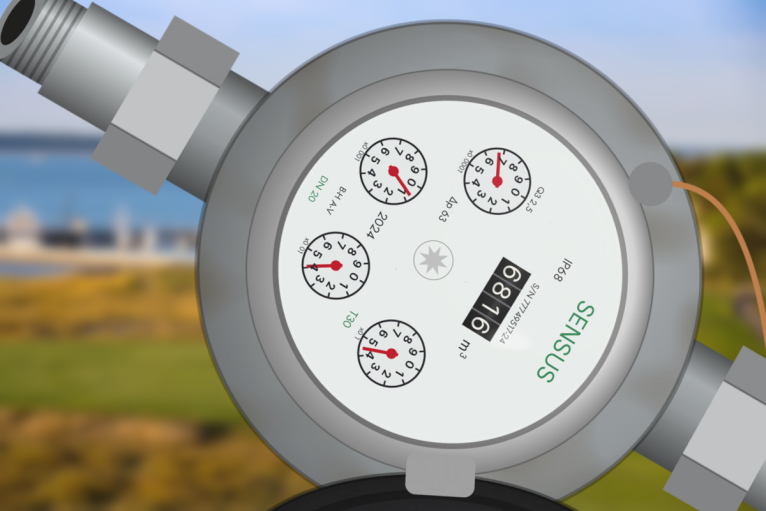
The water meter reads 6816.4406 m³
